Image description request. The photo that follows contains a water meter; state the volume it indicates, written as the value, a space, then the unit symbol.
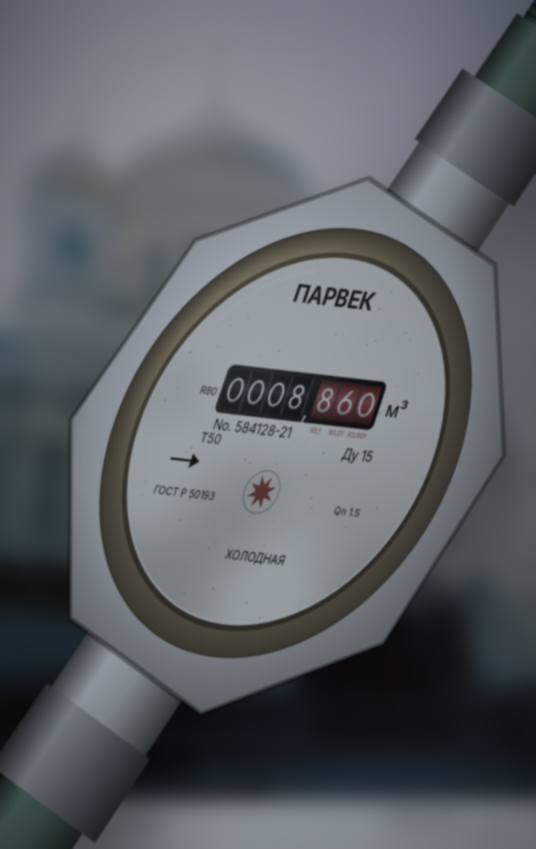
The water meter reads 8.860 m³
